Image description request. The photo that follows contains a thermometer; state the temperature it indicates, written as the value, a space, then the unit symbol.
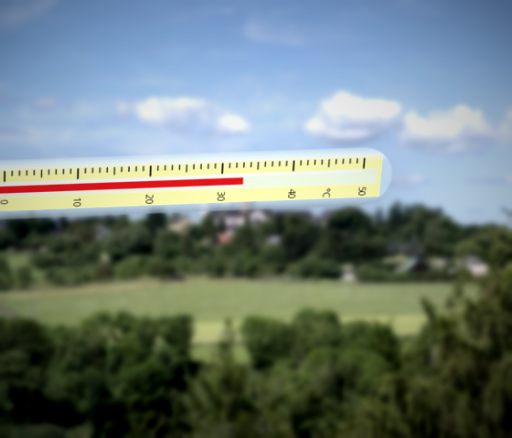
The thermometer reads 33 °C
